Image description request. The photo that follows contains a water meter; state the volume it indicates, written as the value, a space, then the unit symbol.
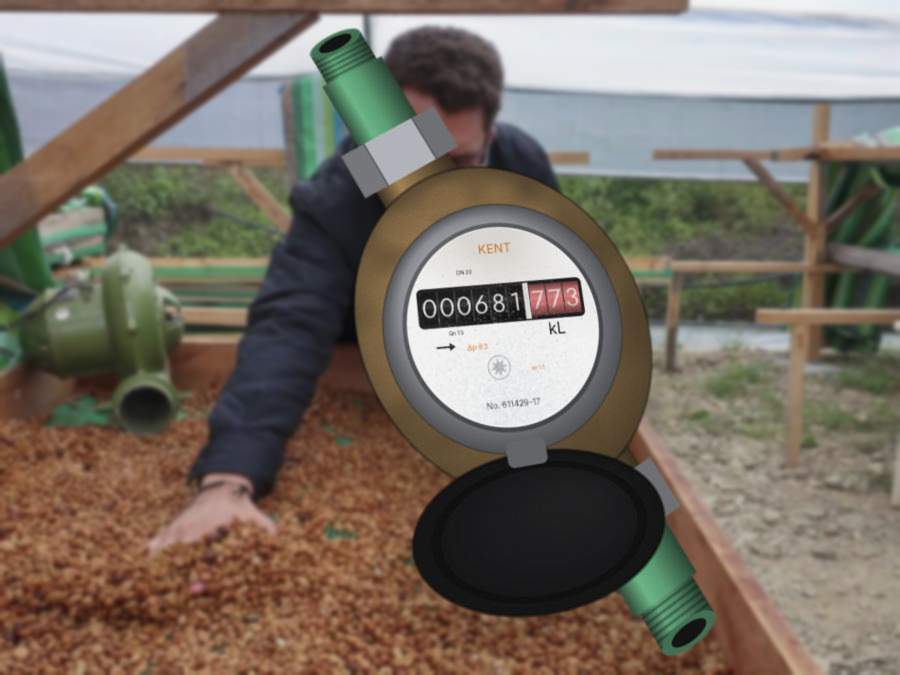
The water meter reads 681.773 kL
